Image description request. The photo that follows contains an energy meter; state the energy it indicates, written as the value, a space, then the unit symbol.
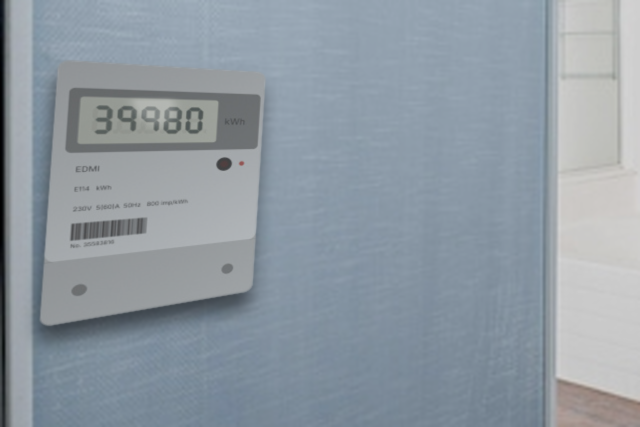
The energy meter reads 39980 kWh
